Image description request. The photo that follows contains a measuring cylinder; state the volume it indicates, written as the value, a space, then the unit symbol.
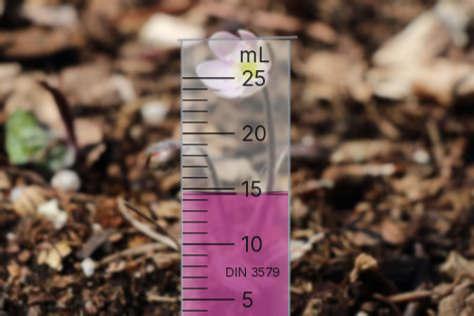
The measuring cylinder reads 14.5 mL
